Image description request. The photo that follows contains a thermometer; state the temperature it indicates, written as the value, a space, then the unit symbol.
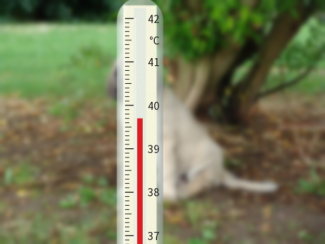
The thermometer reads 39.7 °C
